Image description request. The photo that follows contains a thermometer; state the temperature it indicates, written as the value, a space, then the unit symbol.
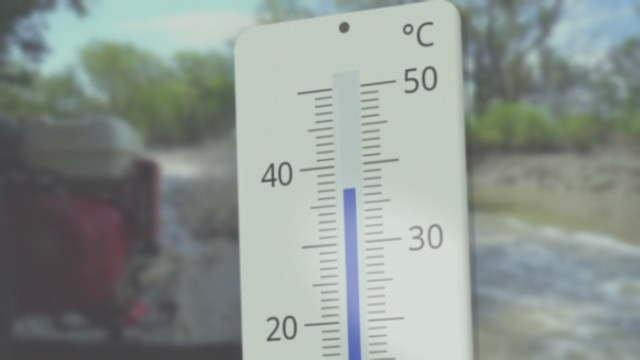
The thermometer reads 37 °C
